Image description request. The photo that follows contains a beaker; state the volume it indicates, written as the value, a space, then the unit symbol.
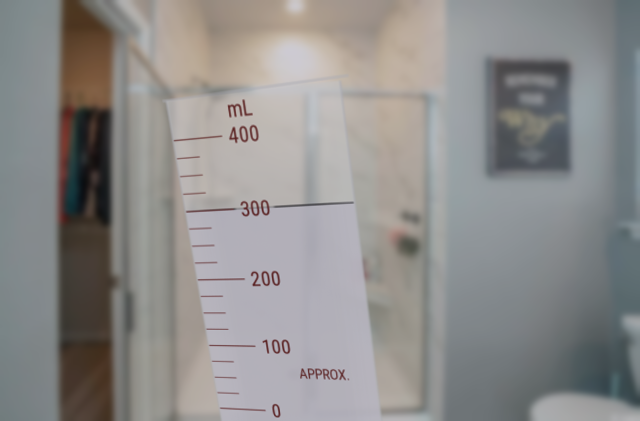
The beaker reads 300 mL
